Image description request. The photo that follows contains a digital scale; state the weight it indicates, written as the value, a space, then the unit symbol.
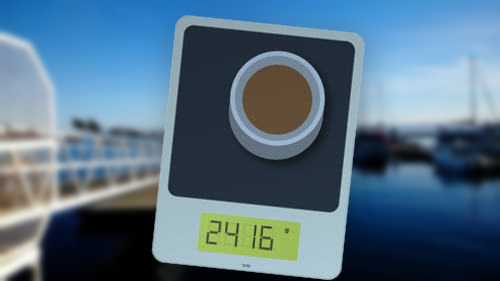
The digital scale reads 2416 g
